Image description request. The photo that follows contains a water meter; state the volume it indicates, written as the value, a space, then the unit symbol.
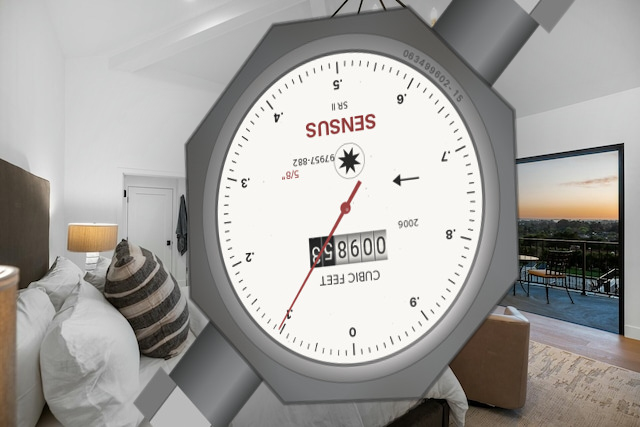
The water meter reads 9853.10 ft³
